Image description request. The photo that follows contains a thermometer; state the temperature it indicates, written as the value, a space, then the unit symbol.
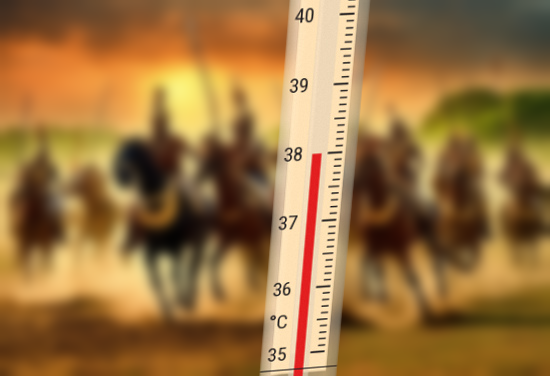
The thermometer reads 38 °C
